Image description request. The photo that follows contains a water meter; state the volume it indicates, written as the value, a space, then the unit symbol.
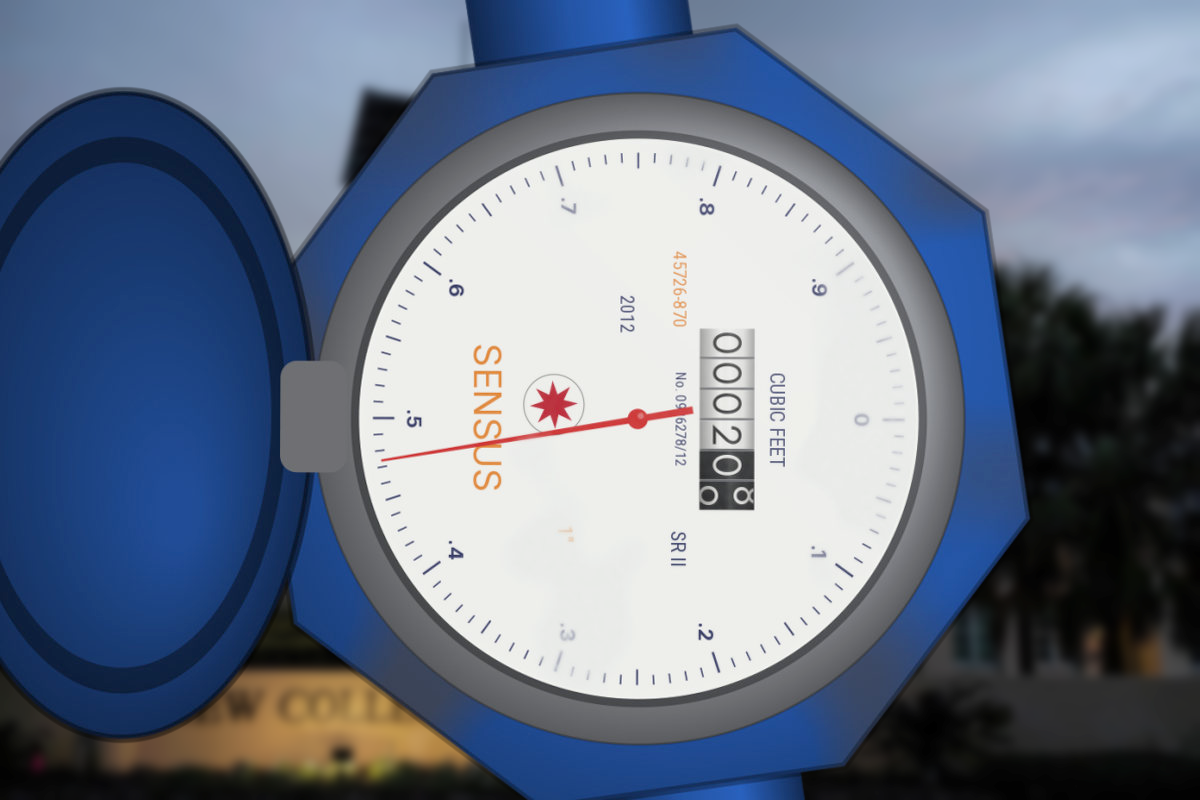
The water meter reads 208.47 ft³
